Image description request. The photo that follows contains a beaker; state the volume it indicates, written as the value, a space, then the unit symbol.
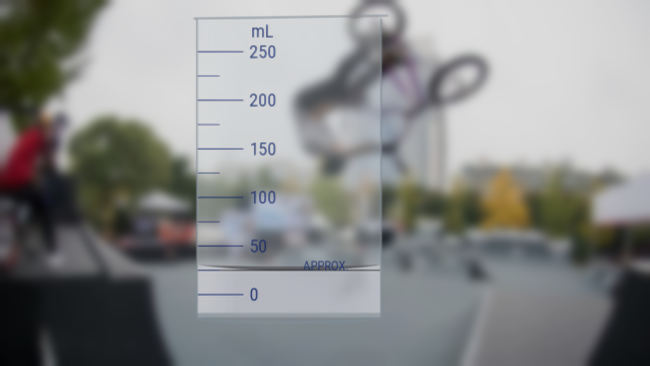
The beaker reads 25 mL
